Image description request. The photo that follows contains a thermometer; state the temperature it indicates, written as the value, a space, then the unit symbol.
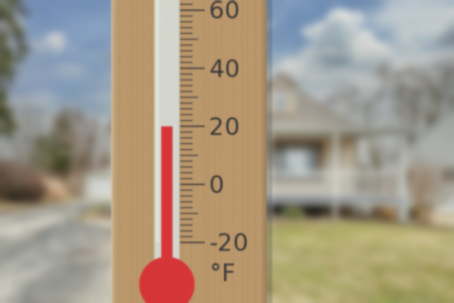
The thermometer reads 20 °F
